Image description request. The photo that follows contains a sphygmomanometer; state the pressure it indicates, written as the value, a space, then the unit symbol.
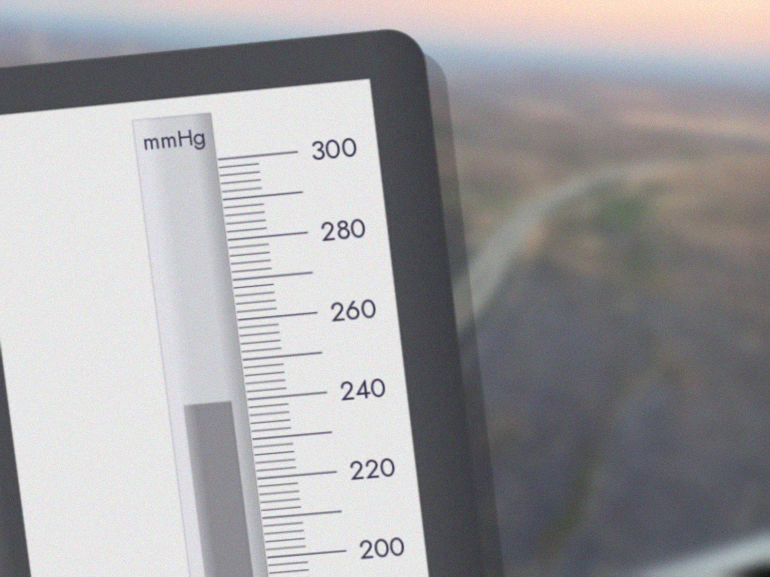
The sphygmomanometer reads 240 mmHg
